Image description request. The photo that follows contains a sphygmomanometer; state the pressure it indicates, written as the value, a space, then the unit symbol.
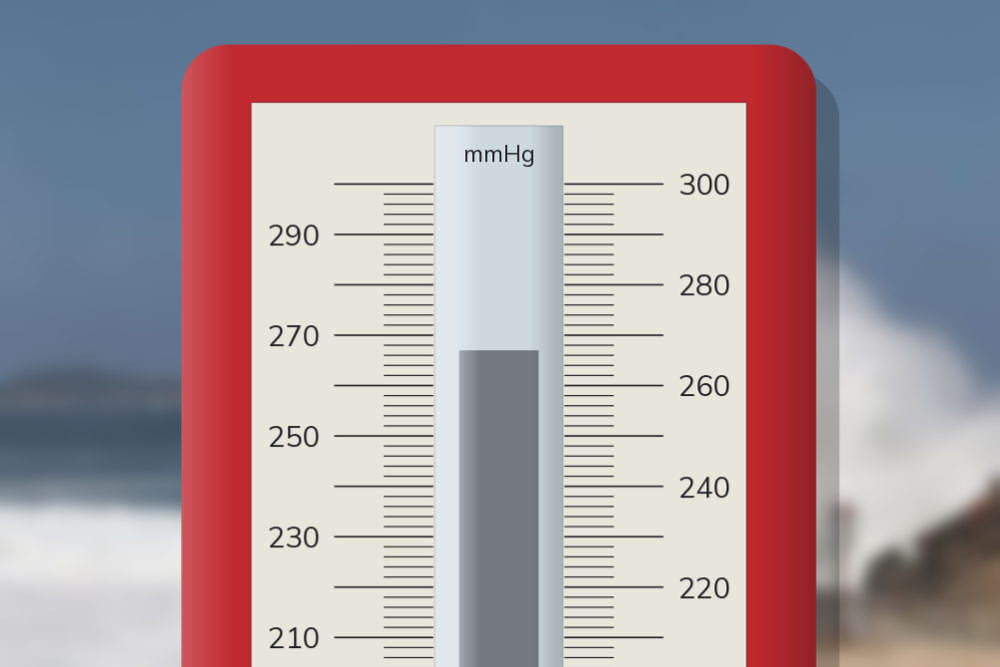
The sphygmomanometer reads 267 mmHg
